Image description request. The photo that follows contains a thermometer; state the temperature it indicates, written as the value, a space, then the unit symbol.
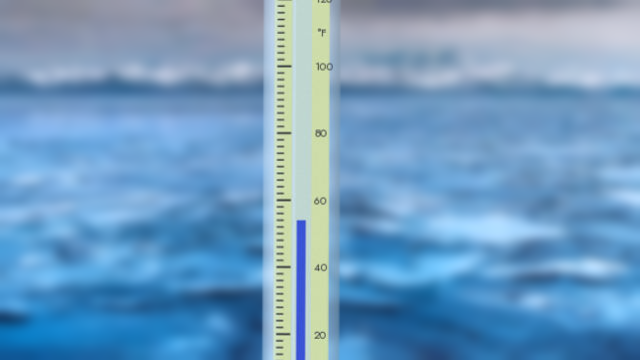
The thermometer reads 54 °F
